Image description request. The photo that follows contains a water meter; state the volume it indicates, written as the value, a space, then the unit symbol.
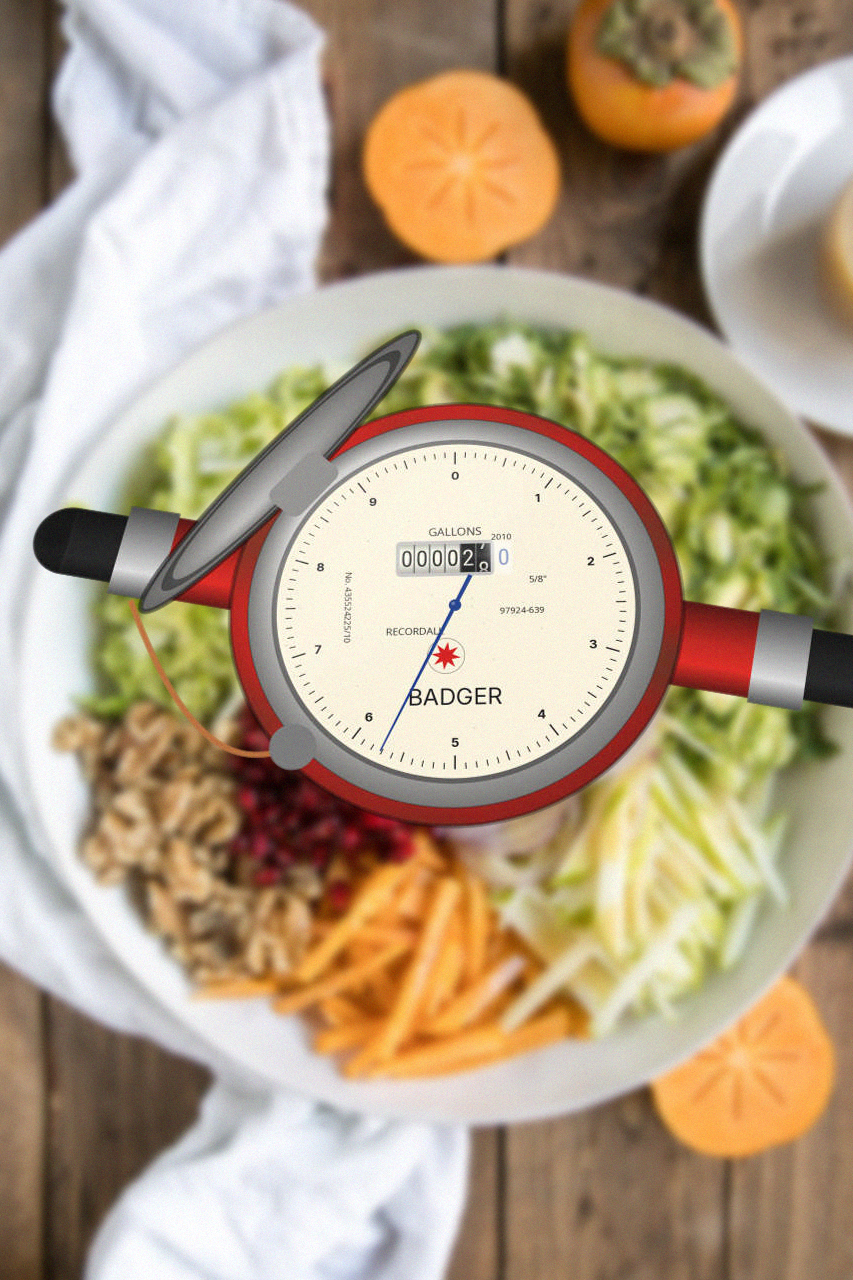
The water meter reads 275.7 gal
